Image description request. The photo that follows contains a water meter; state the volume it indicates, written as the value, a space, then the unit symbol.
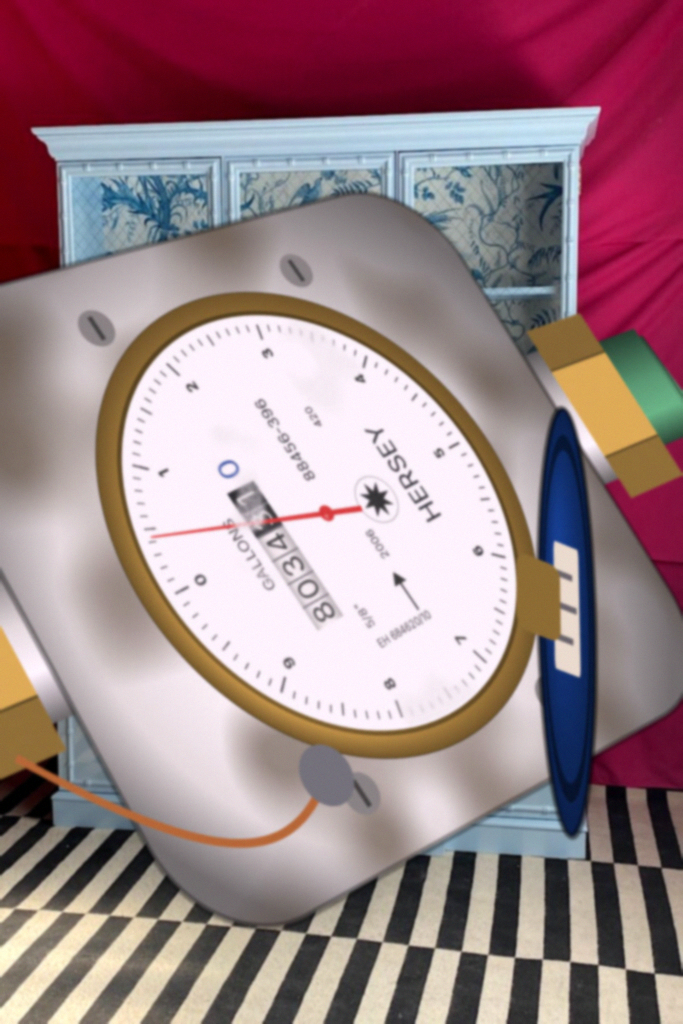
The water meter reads 8034310.4 gal
